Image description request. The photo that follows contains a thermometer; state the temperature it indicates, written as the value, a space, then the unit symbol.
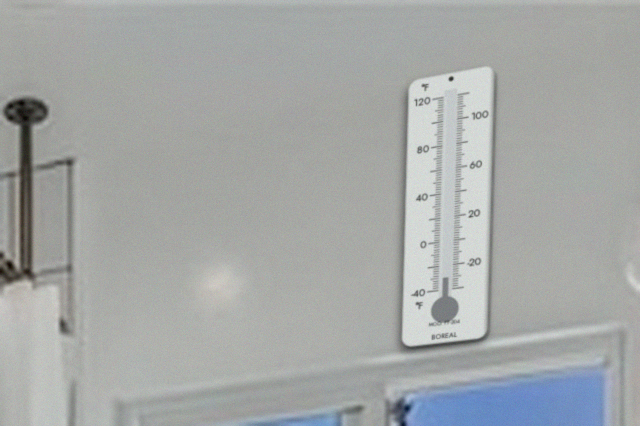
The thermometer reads -30 °F
